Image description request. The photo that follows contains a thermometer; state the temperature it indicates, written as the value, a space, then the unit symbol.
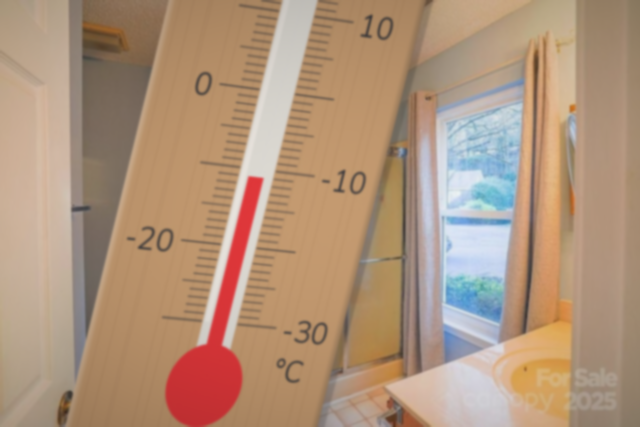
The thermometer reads -11 °C
